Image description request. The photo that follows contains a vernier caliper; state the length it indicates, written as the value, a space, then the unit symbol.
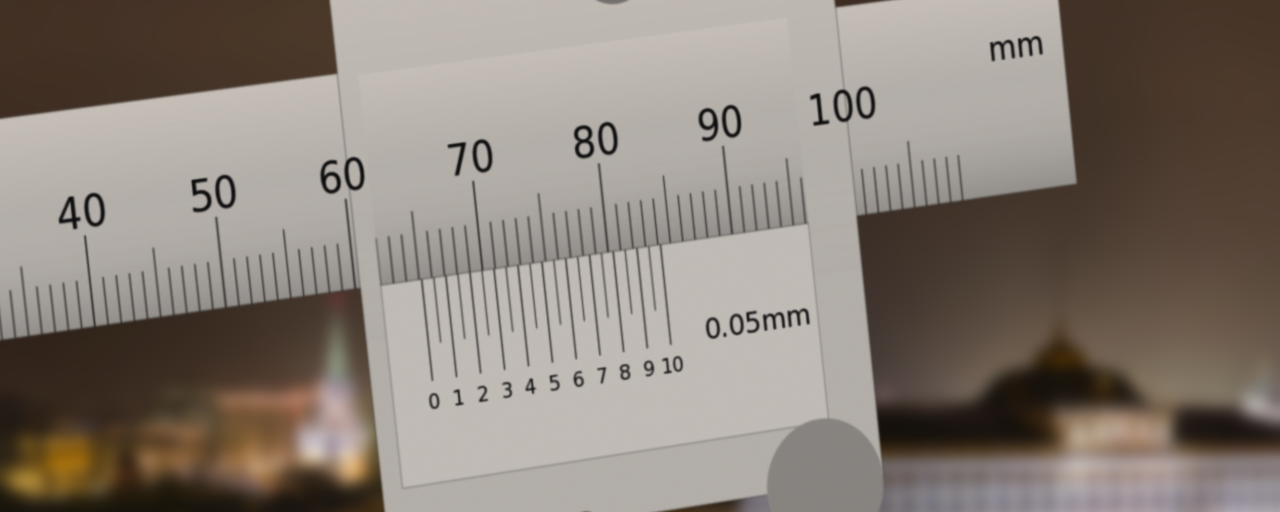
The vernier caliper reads 65.2 mm
